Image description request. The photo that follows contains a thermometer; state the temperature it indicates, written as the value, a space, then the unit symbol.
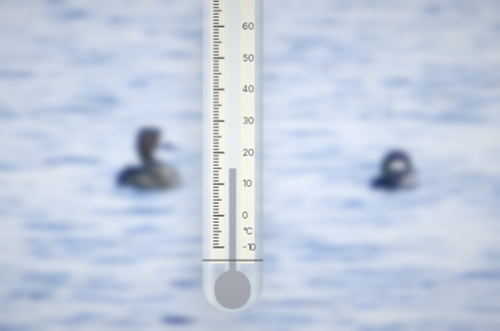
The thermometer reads 15 °C
